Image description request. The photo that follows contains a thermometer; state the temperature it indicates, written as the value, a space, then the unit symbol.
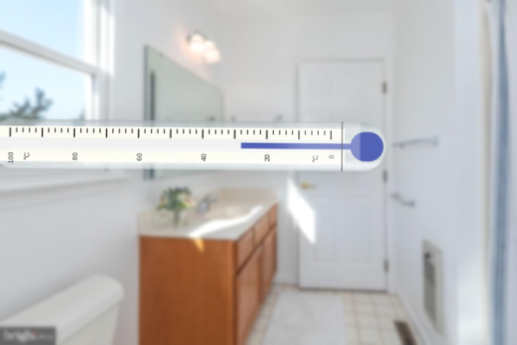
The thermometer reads 28 °C
